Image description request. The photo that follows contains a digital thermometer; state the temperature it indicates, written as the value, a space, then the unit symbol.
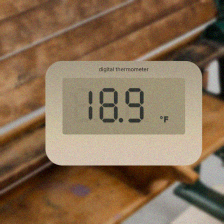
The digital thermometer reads 18.9 °F
